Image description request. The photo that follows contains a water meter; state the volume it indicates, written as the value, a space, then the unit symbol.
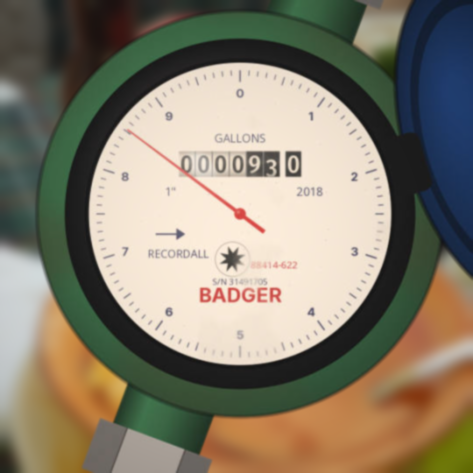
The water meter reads 928.5 gal
